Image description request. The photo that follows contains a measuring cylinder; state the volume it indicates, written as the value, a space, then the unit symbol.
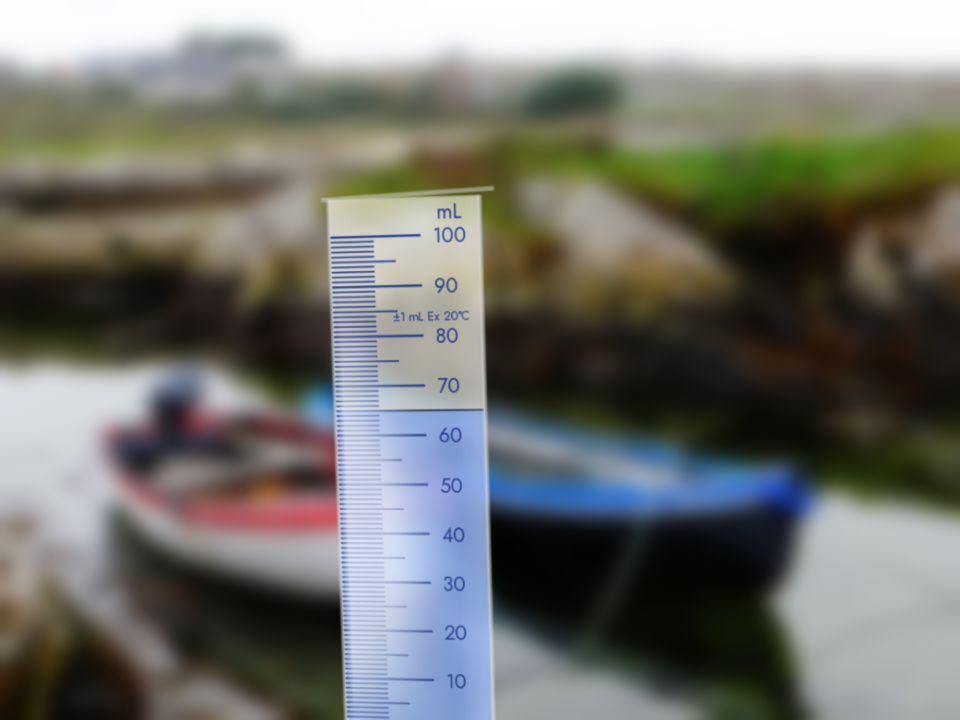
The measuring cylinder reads 65 mL
